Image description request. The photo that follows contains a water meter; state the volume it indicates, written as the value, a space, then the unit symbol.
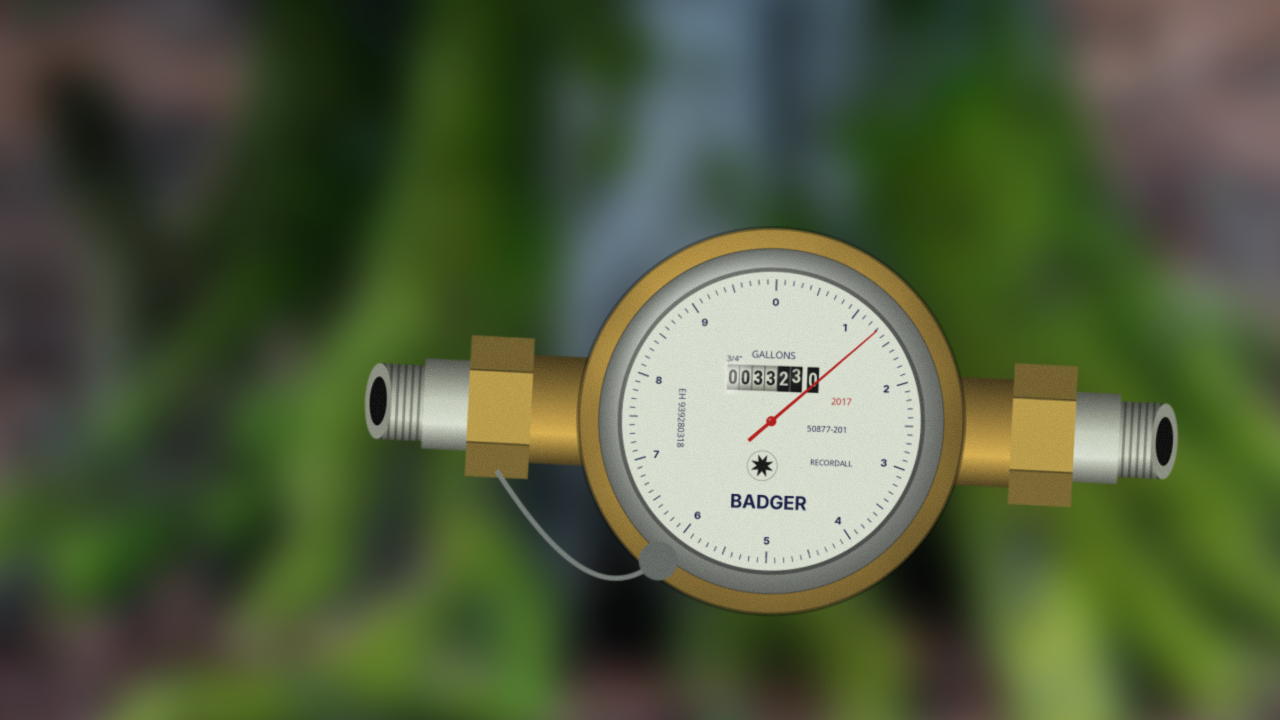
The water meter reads 33231.3 gal
